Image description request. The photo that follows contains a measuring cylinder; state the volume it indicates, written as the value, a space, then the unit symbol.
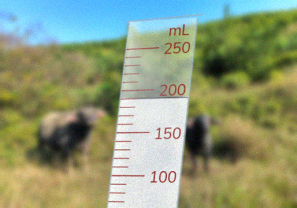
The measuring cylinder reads 190 mL
